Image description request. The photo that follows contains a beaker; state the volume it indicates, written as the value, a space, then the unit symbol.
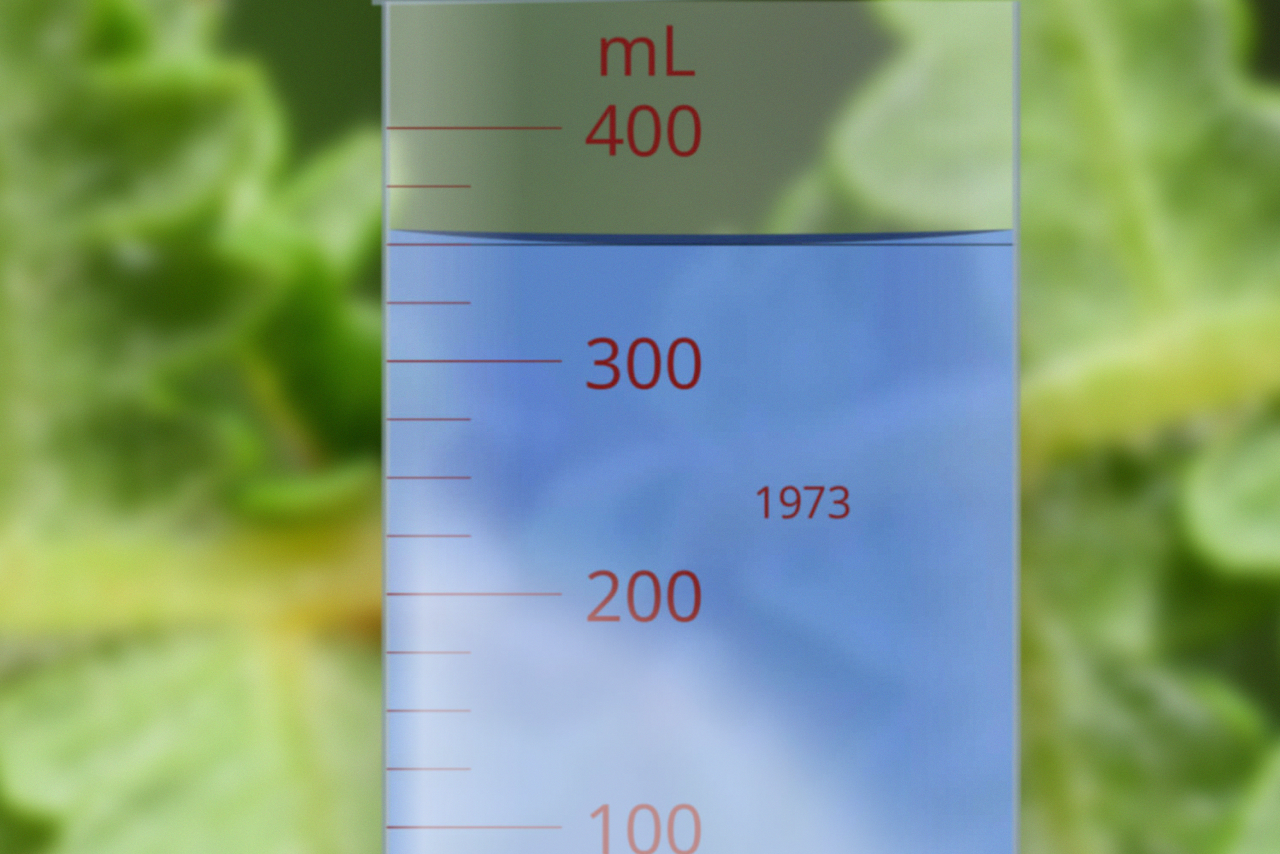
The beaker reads 350 mL
